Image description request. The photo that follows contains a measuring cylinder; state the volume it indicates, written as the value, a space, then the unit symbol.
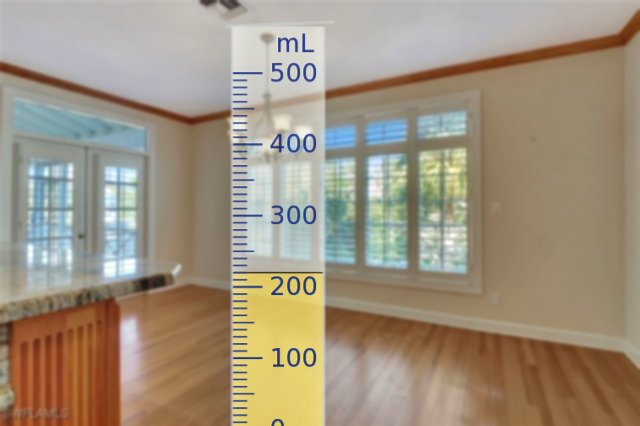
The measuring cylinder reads 220 mL
